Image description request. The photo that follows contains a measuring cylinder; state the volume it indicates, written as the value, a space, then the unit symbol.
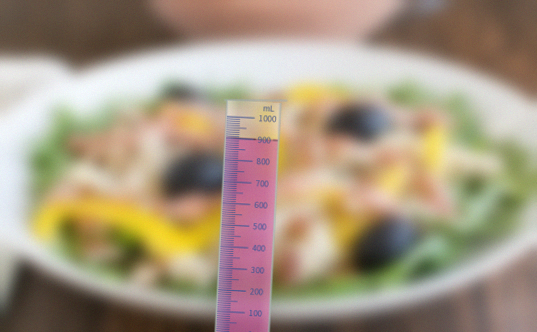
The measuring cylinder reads 900 mL
